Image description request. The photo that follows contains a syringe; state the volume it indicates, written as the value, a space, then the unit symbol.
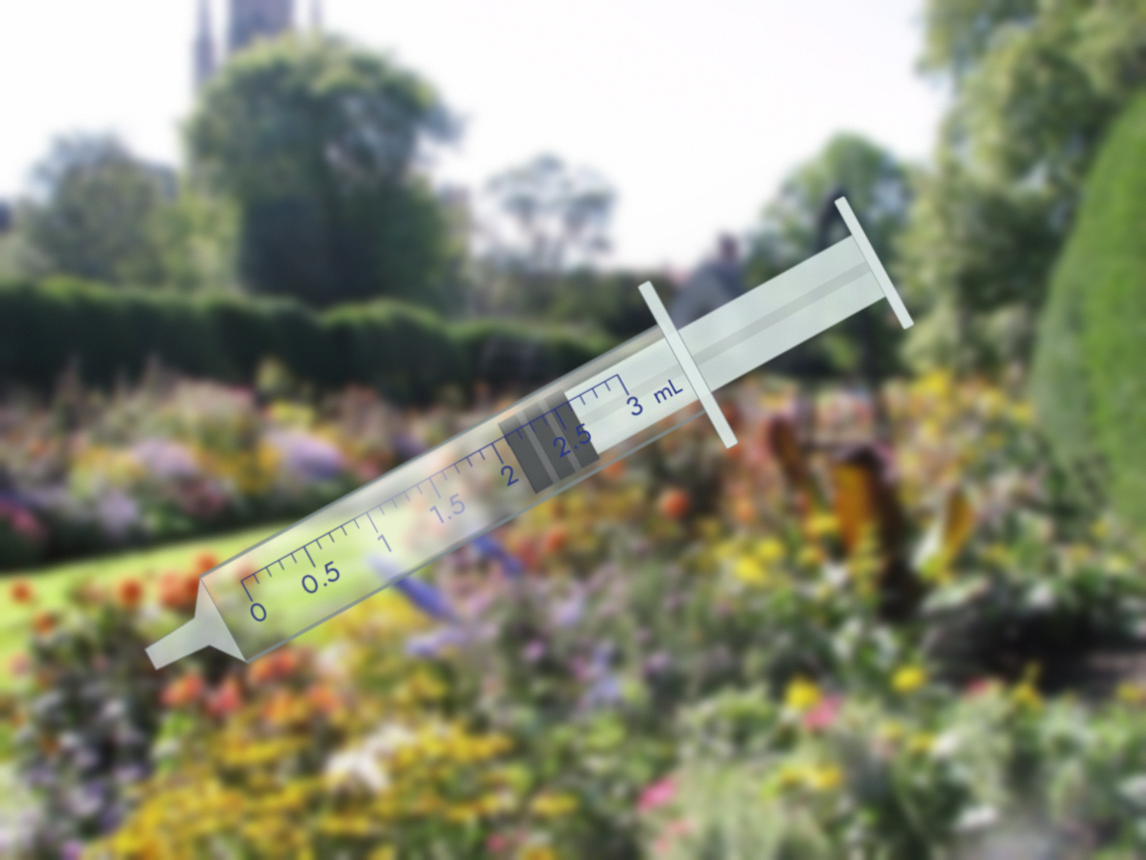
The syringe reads 2.1 mL
